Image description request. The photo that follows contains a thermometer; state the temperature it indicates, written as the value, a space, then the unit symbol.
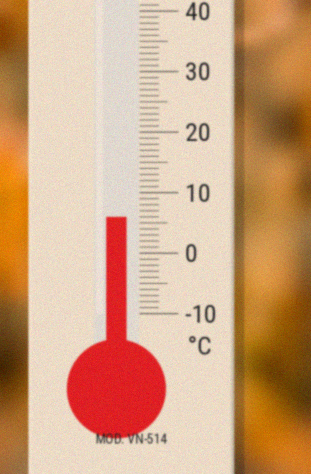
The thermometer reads 6 °C
